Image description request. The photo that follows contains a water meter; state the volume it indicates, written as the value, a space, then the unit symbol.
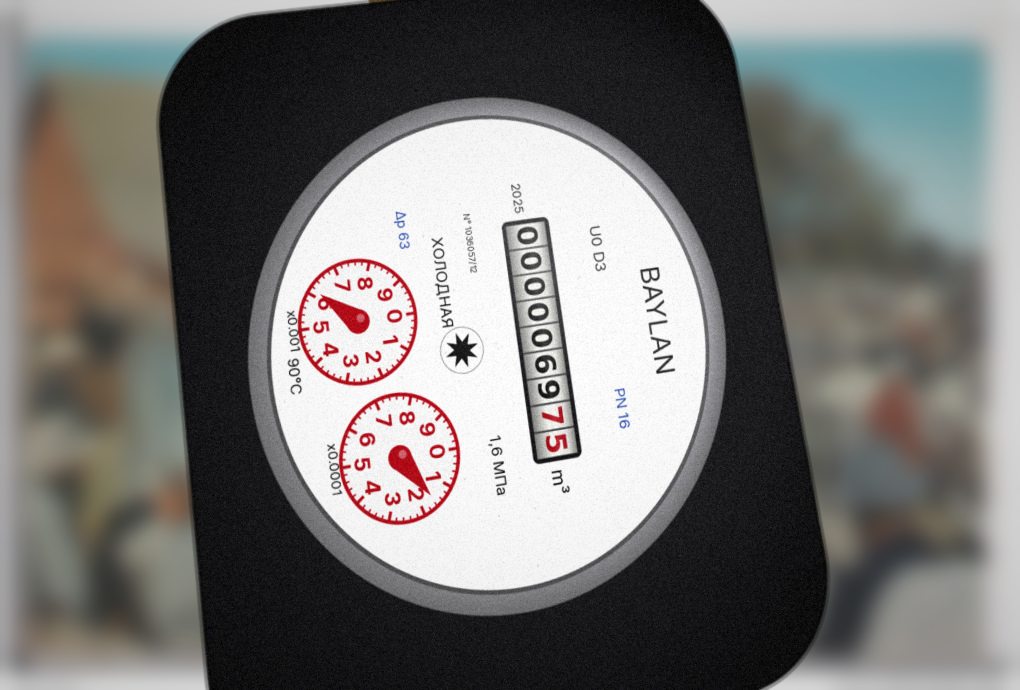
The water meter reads 69.7561 m³
